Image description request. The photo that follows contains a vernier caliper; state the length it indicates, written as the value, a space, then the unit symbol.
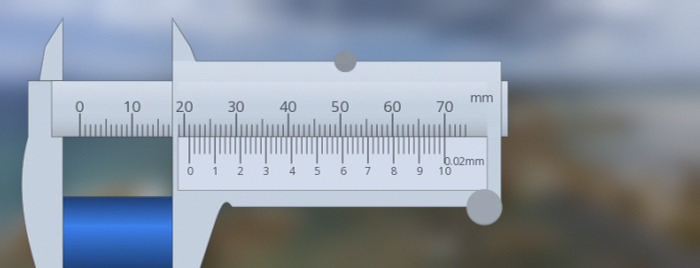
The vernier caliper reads 21.0 mm
